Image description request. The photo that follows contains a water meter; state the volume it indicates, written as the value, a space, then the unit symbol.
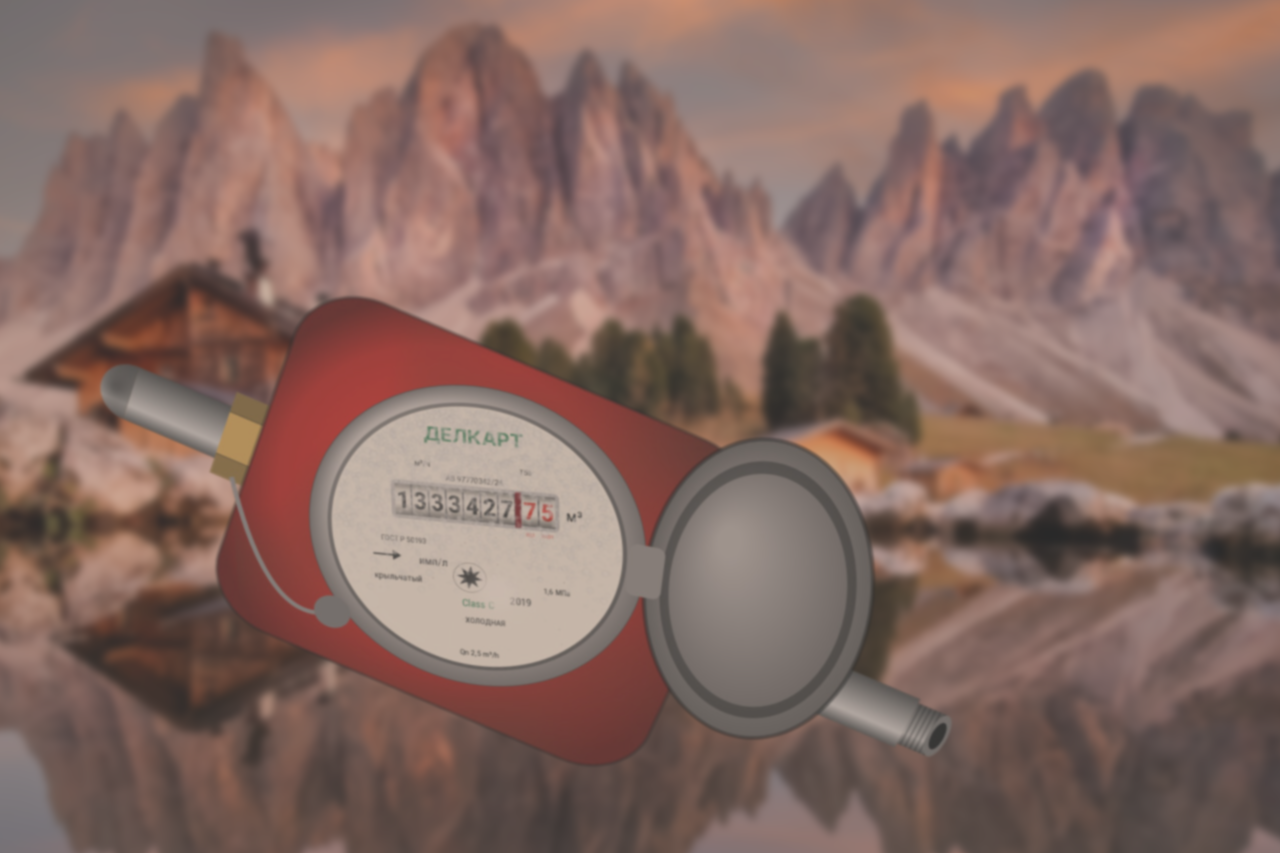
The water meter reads 1333427.75 m³
